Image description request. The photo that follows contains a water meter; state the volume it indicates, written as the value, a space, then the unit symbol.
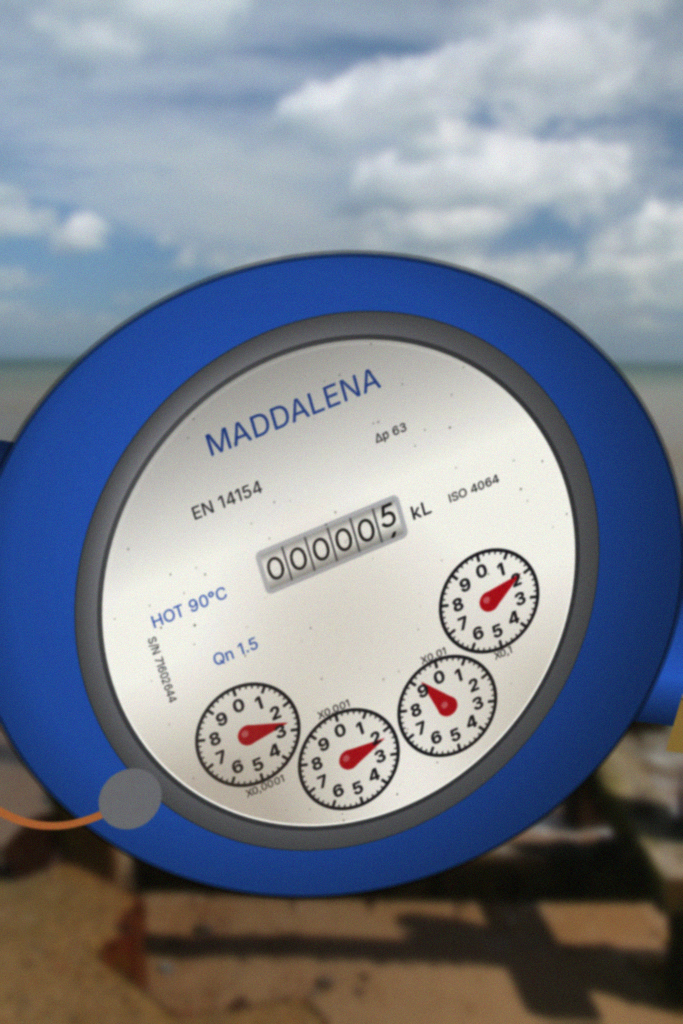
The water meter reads 5.1922 kL
